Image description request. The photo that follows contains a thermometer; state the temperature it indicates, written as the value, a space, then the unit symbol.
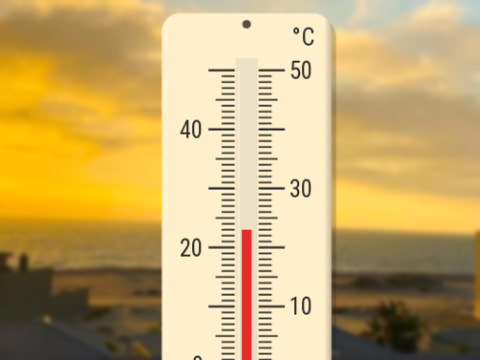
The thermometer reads 23 °C
